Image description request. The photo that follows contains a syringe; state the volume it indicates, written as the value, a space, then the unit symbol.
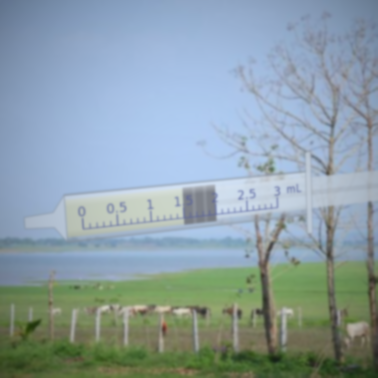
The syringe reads 1.5 mL
